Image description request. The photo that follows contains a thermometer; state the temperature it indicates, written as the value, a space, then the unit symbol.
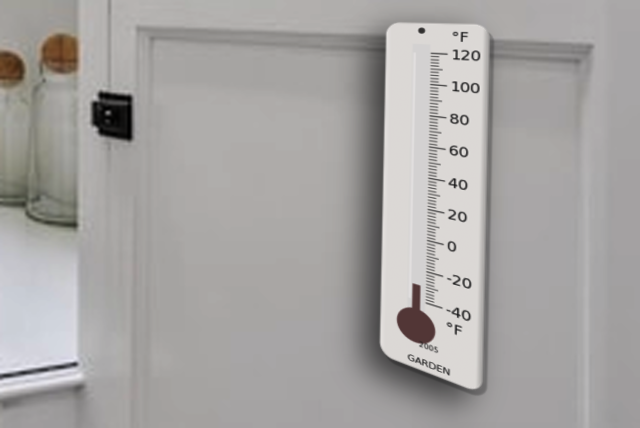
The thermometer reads -30 °F
